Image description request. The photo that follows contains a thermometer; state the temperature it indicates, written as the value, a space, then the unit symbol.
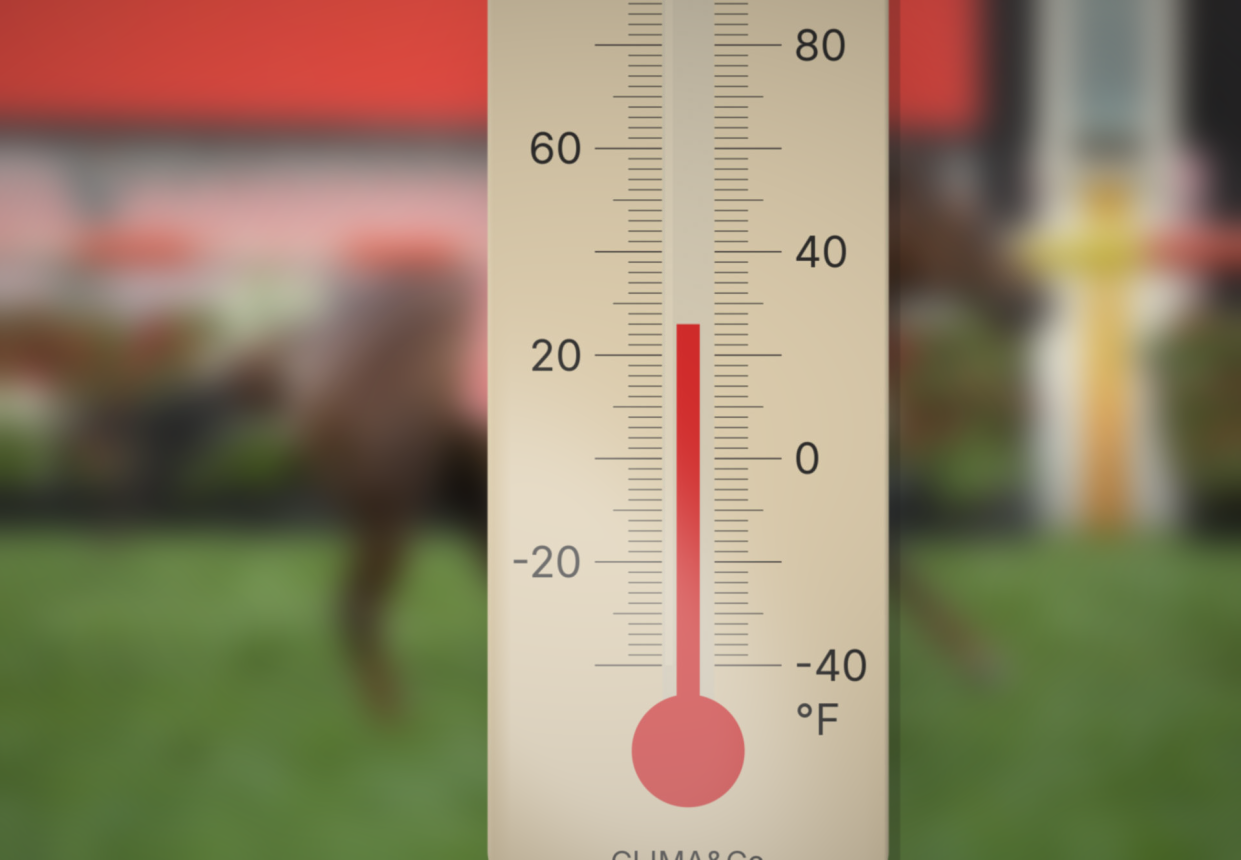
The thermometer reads 26 °F
